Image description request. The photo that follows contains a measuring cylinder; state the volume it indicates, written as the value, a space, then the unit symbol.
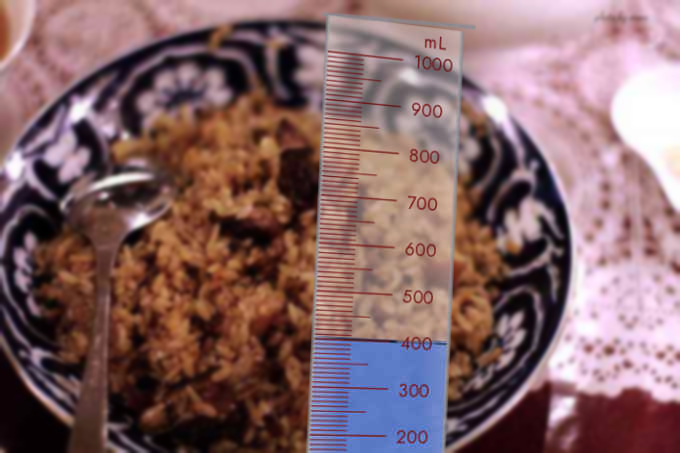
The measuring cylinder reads 400 mL
